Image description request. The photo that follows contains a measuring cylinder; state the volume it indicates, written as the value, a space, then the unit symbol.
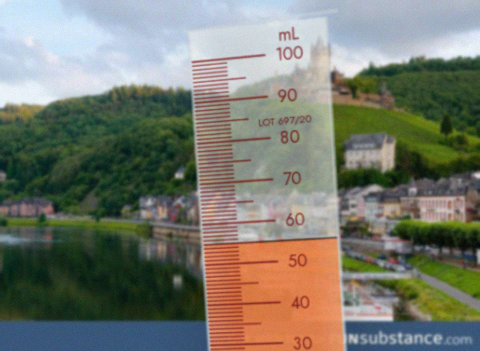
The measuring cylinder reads 55 mL
